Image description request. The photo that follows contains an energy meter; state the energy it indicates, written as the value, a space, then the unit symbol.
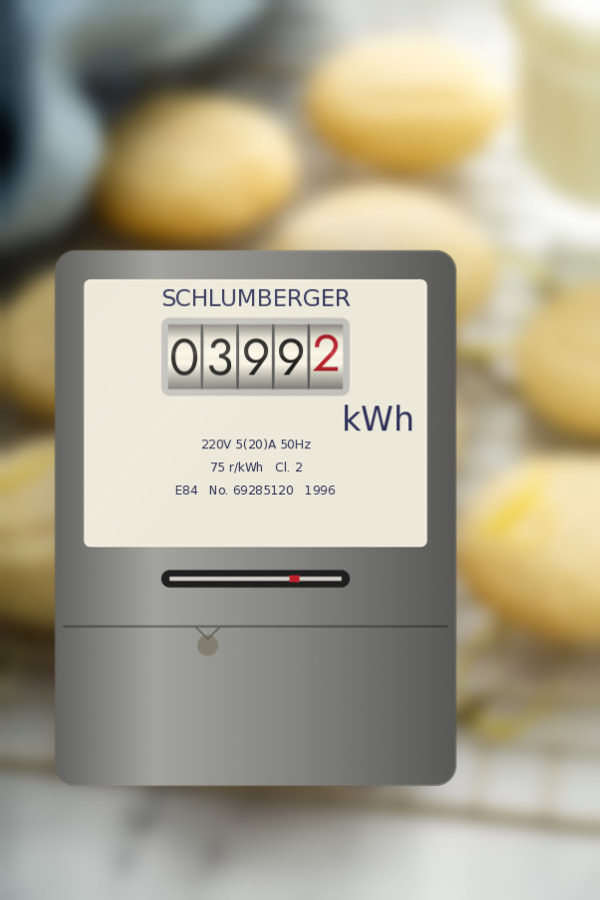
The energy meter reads 399.2 kWh
